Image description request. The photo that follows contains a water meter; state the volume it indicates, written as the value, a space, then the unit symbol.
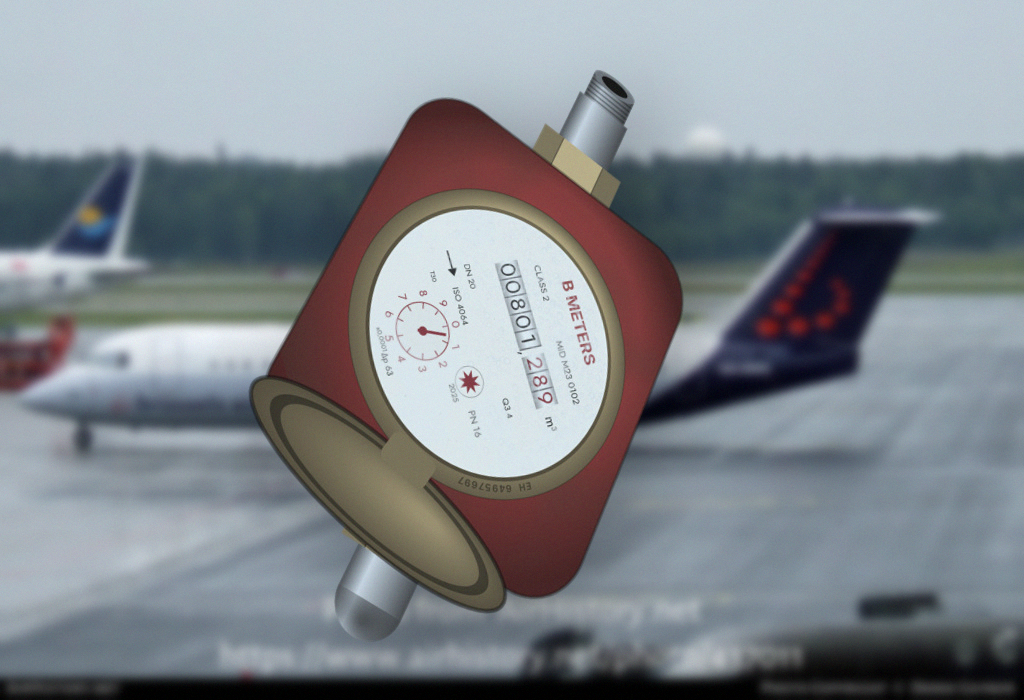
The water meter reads 801.2890 m³
